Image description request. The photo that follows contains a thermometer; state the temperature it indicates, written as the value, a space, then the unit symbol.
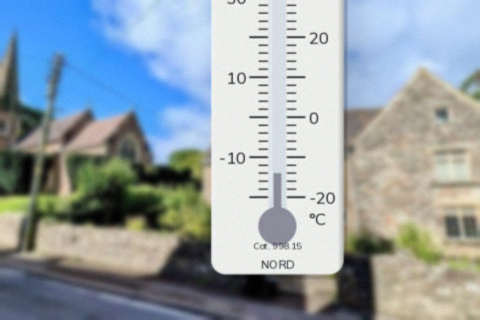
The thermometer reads -14 °C
